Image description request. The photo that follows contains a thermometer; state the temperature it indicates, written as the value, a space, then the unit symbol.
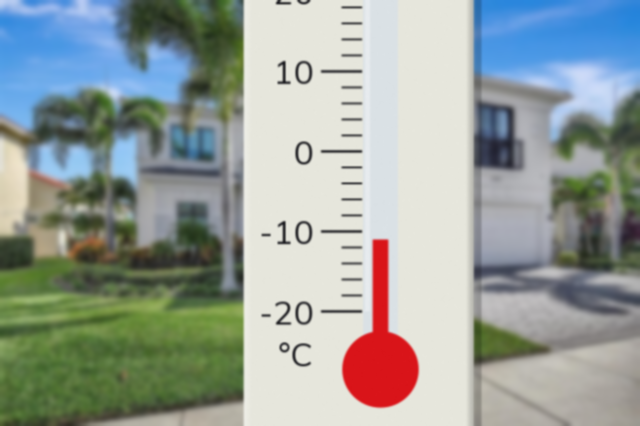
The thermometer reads -11 °C
